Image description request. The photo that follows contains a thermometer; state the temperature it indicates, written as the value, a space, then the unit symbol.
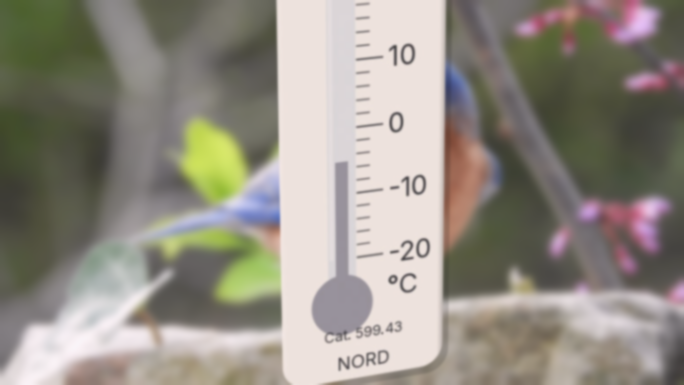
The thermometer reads -5 °C
